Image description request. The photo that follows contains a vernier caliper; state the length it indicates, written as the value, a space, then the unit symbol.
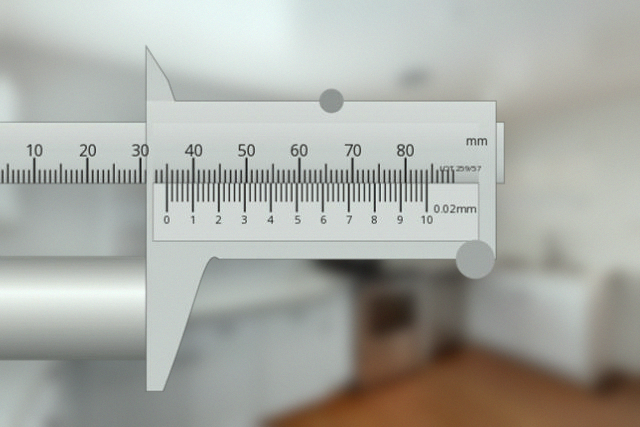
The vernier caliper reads 35.0 mm
